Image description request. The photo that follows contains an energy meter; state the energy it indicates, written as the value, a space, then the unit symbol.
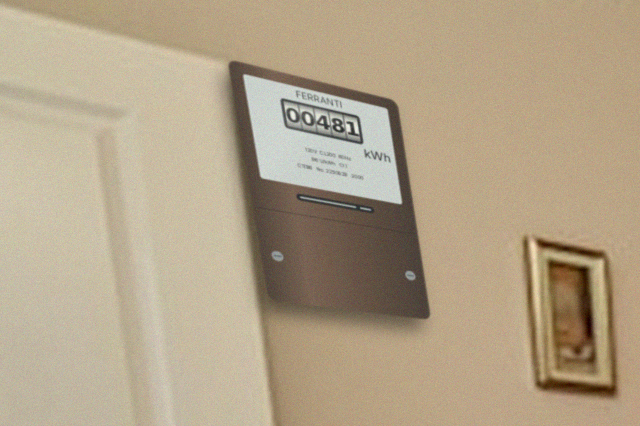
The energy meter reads 481 kWh
